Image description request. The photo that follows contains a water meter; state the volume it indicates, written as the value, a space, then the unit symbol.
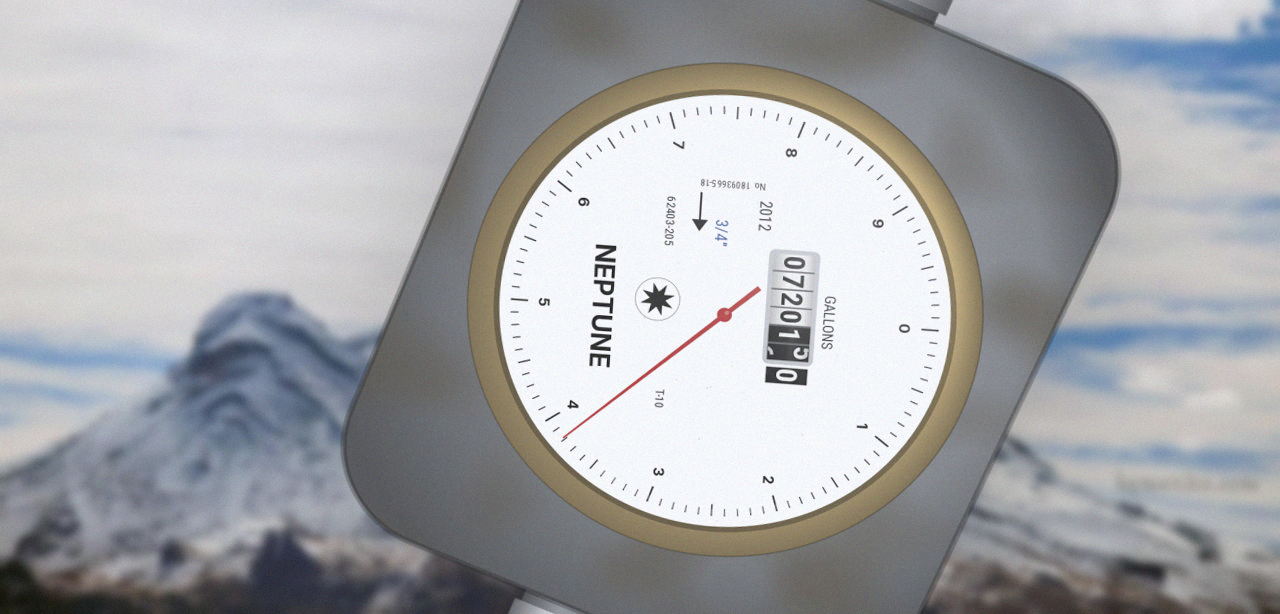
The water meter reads 720153.8 gal
